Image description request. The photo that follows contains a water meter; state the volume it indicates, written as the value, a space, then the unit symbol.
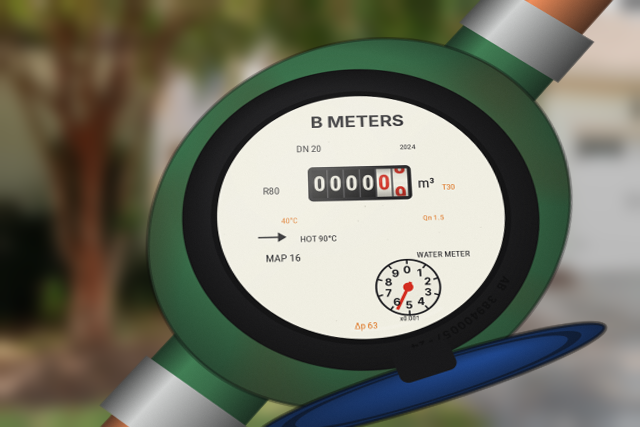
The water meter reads 0.085 m³
